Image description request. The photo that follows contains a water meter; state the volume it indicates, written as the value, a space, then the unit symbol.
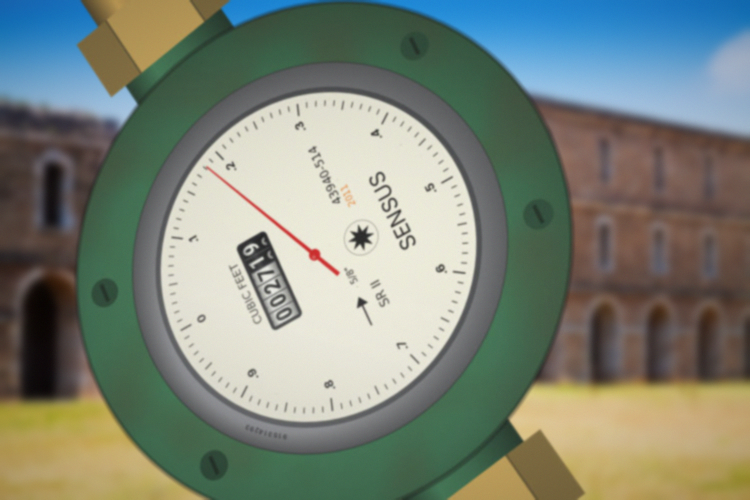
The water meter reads 2719.18 ft³
